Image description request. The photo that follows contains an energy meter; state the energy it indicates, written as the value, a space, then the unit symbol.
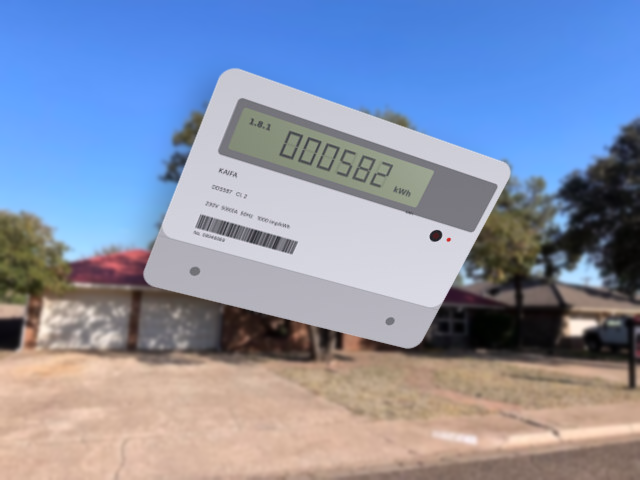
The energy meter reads 582 kWh
